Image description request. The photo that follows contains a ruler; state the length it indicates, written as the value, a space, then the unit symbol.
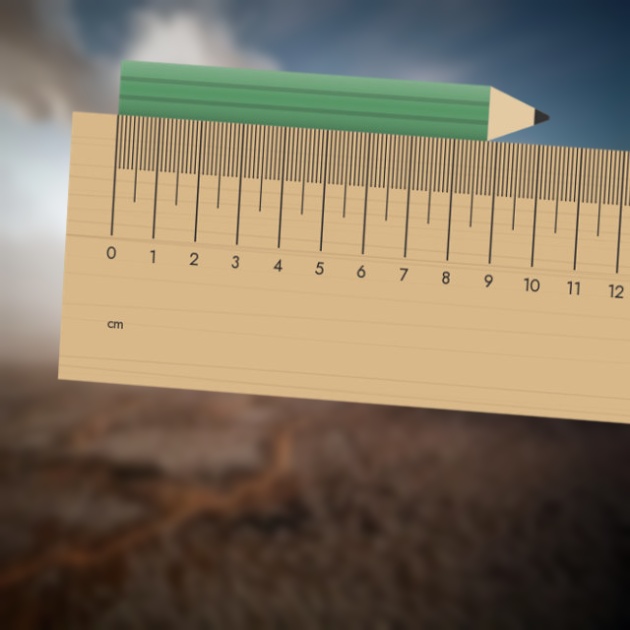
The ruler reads 10.2 cm
